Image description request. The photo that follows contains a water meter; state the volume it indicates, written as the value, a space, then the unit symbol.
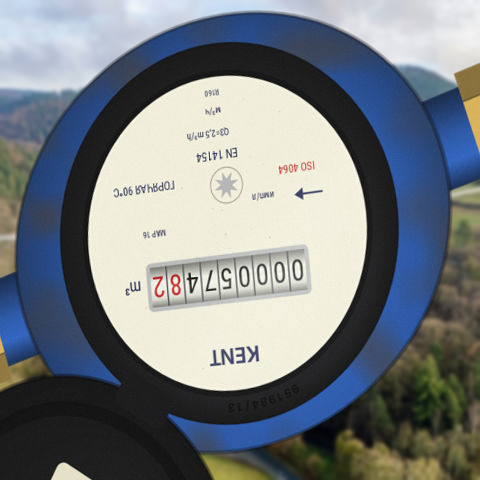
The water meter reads 574.82 m³
